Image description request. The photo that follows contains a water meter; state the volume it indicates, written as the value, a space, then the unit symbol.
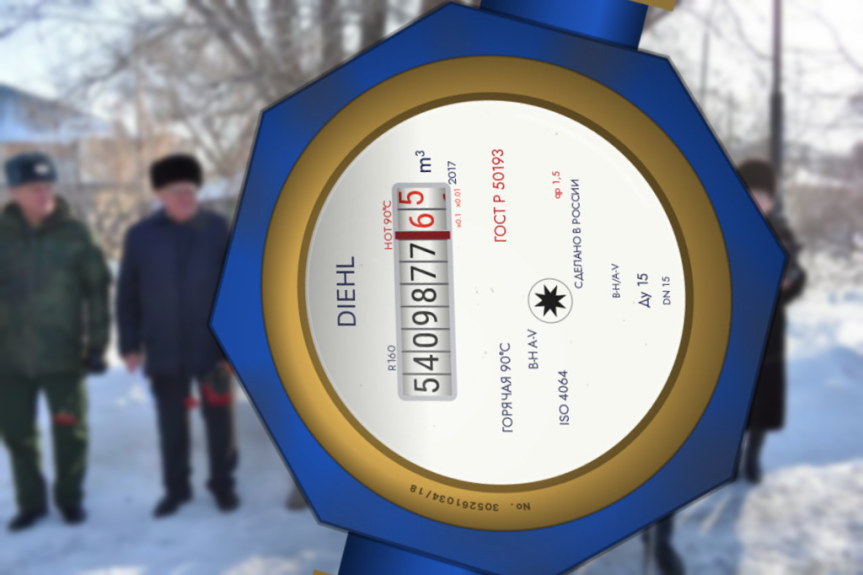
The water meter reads 5409877.65 m³
